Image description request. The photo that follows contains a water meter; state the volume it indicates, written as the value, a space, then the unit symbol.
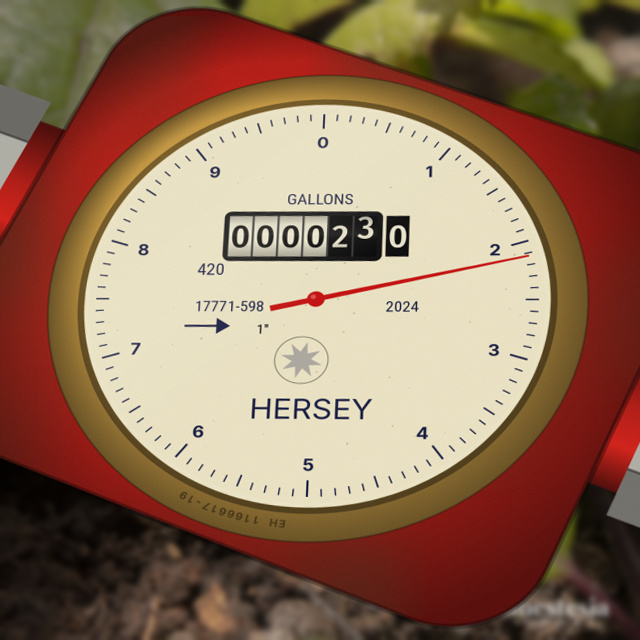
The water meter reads 232.1 gal
